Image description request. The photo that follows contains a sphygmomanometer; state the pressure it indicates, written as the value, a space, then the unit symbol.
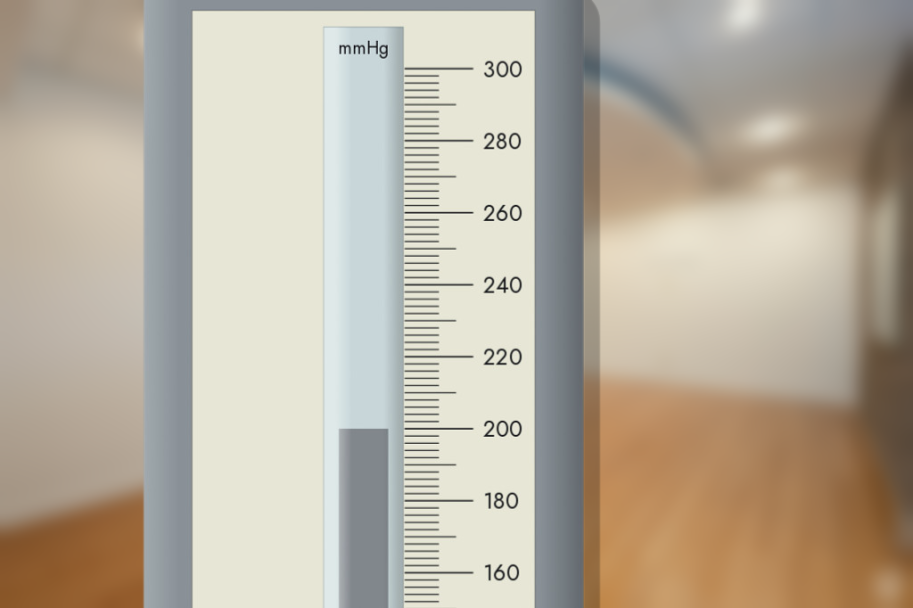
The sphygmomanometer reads 200 mmHg
